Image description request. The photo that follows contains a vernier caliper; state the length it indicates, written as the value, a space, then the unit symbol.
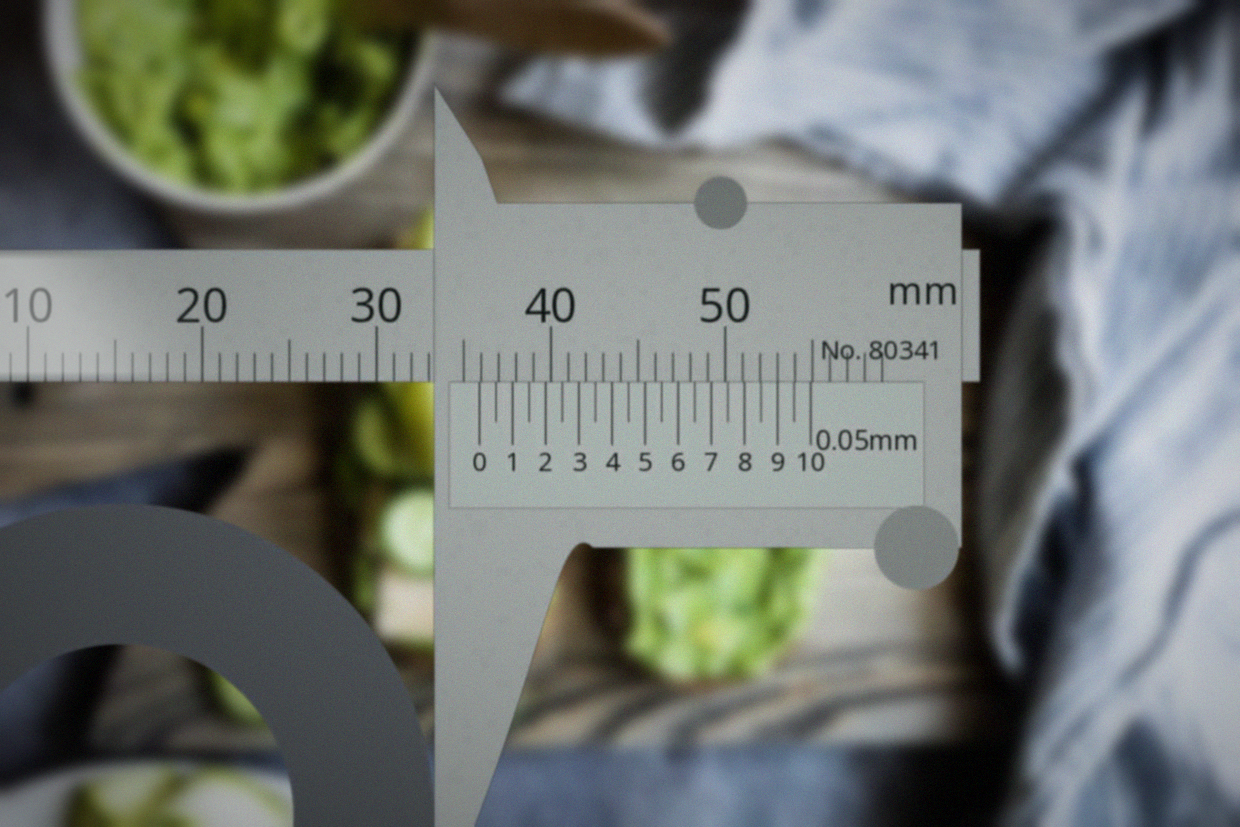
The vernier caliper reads 35.9 mm
